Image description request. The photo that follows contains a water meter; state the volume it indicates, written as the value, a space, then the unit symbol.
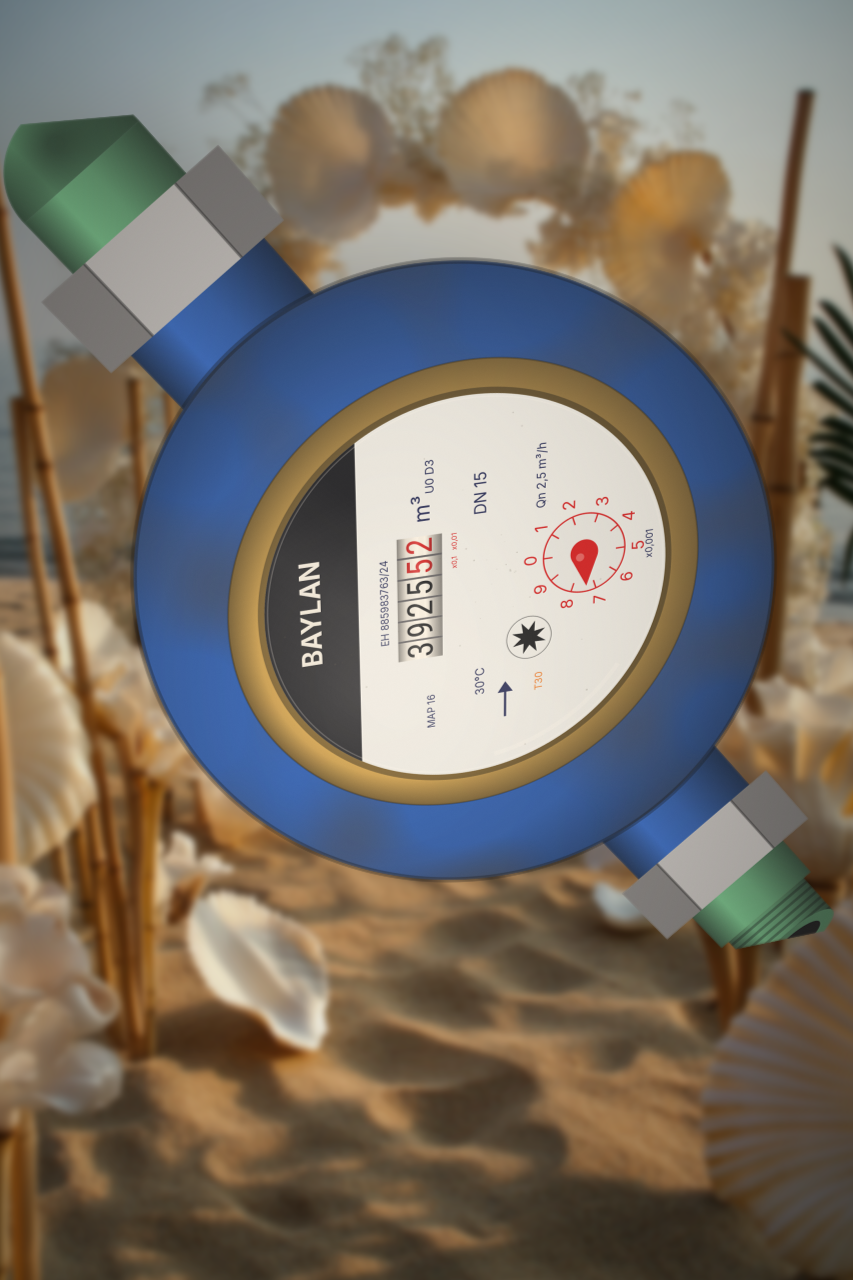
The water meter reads 3925.527 m³
